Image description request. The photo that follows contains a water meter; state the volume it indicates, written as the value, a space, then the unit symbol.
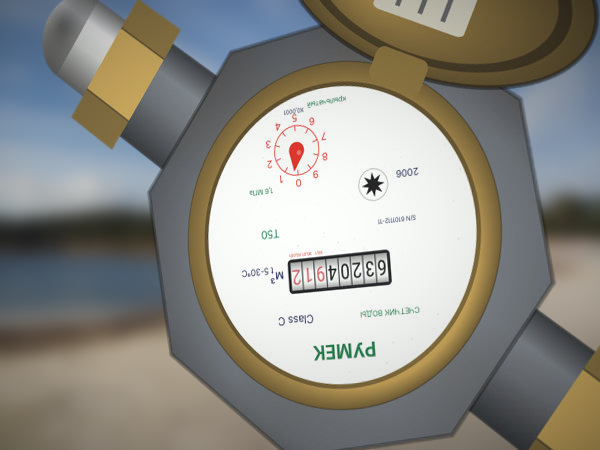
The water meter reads 63204.9120 m³
